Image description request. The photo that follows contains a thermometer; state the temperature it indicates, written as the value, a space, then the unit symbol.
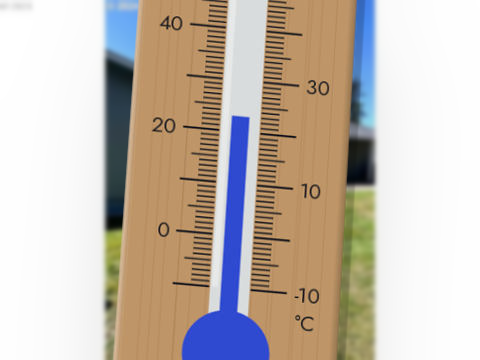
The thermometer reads 23 °C
